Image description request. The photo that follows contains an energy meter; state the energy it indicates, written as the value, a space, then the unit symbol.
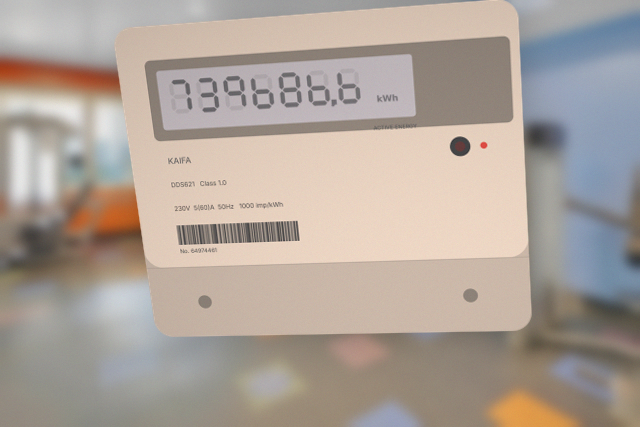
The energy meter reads 739686.6 kWh
